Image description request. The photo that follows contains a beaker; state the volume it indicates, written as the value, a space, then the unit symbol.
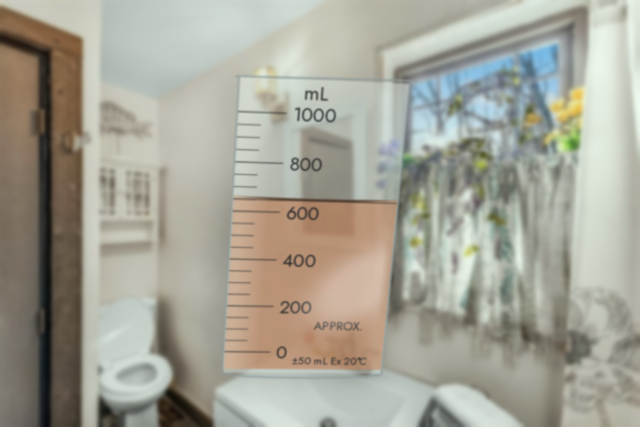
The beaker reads 650 mL
